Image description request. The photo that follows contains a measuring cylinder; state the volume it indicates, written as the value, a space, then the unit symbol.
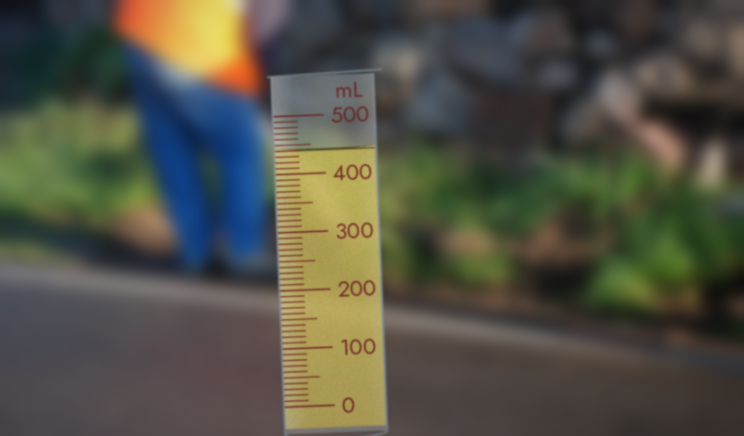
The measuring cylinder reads 440 mL
